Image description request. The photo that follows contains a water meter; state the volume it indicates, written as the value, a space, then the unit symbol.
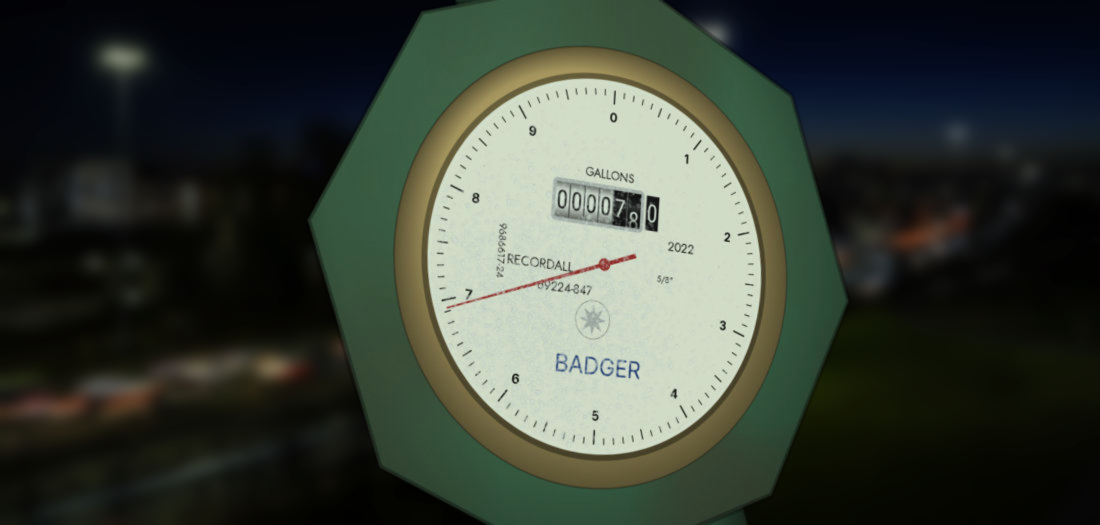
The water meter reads 776.9 gal
